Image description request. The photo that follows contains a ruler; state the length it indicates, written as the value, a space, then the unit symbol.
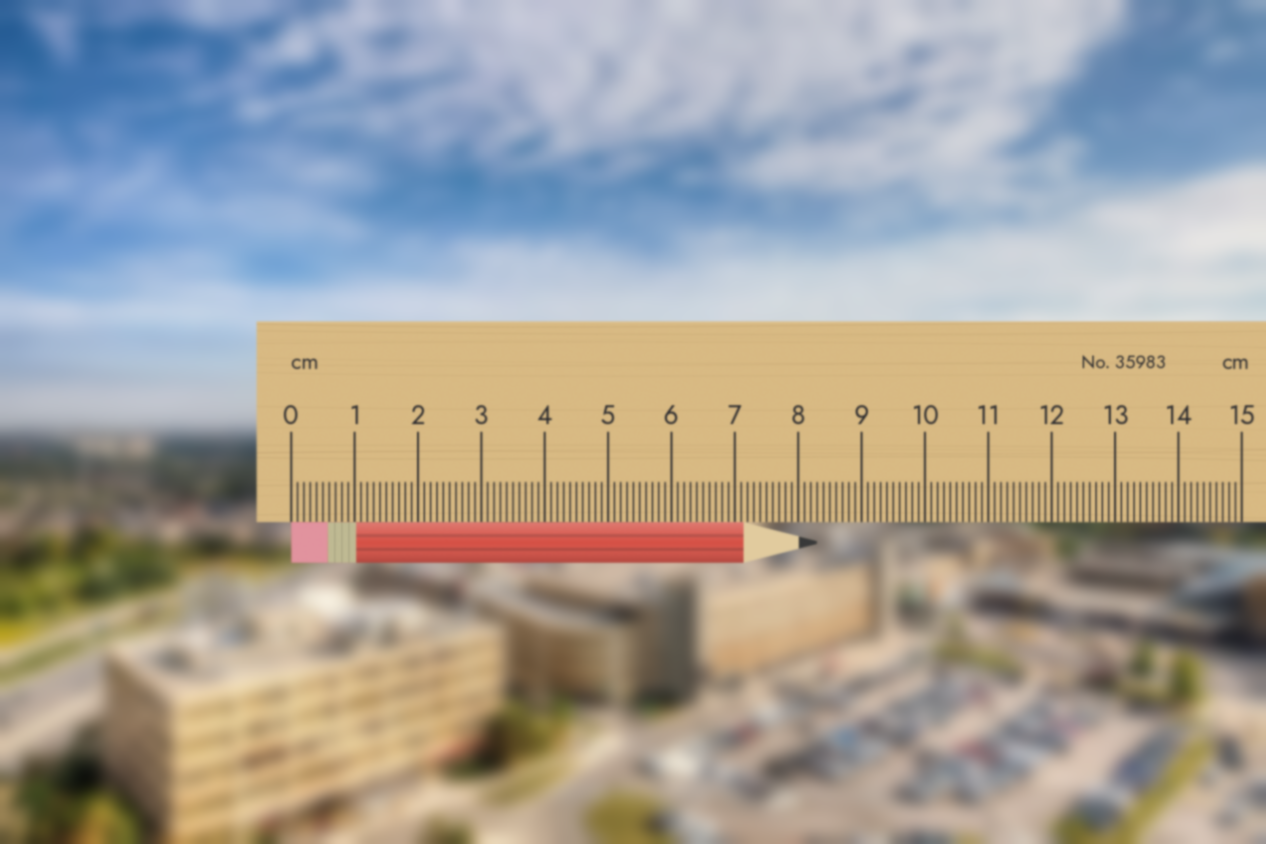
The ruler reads 8.3 cm
